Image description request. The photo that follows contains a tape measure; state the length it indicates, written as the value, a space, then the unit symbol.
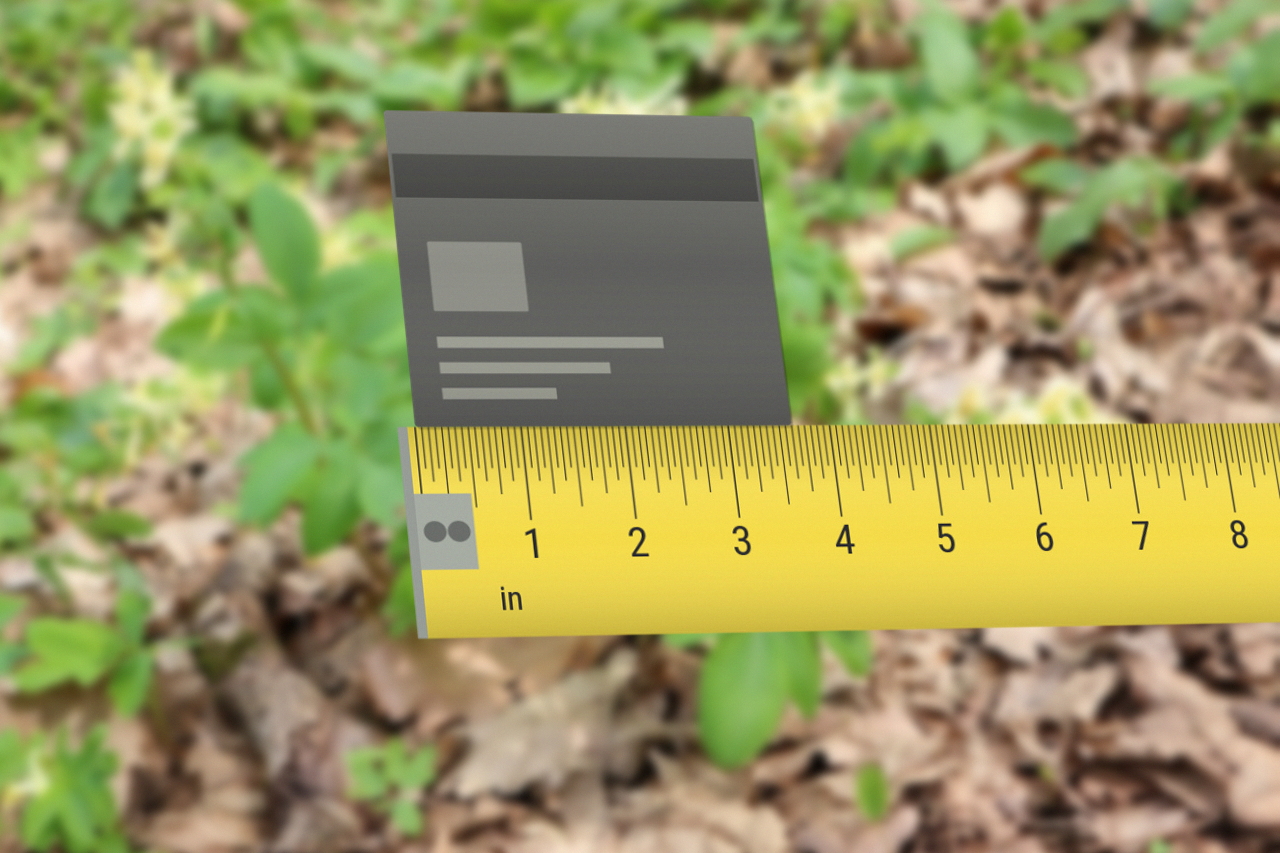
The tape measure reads 3.625 in
